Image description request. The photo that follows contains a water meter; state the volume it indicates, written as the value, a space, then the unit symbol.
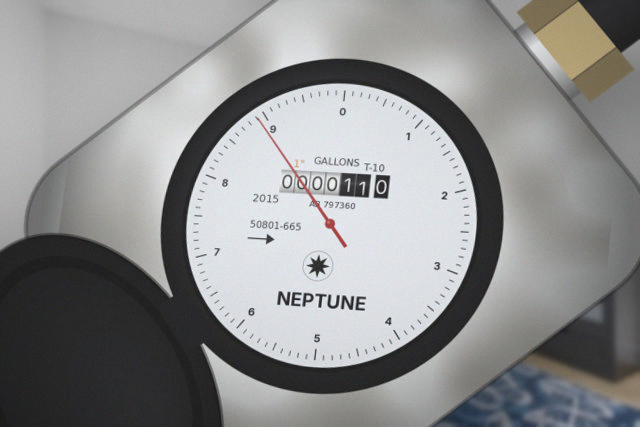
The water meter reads 108.9 gal
